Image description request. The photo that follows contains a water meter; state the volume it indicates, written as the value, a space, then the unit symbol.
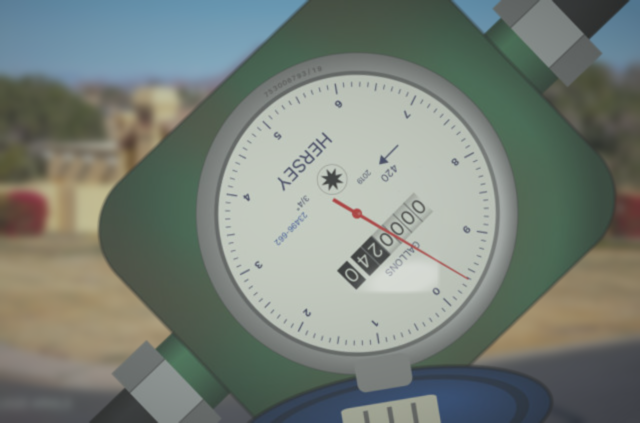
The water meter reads 239.6 gal
